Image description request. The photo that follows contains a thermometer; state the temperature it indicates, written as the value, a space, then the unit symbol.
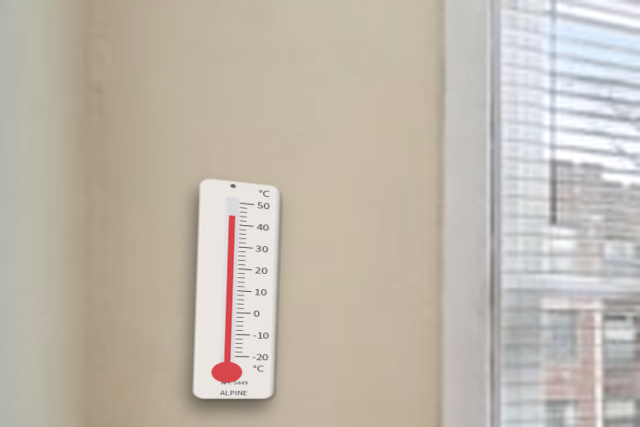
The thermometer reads 44 °C
